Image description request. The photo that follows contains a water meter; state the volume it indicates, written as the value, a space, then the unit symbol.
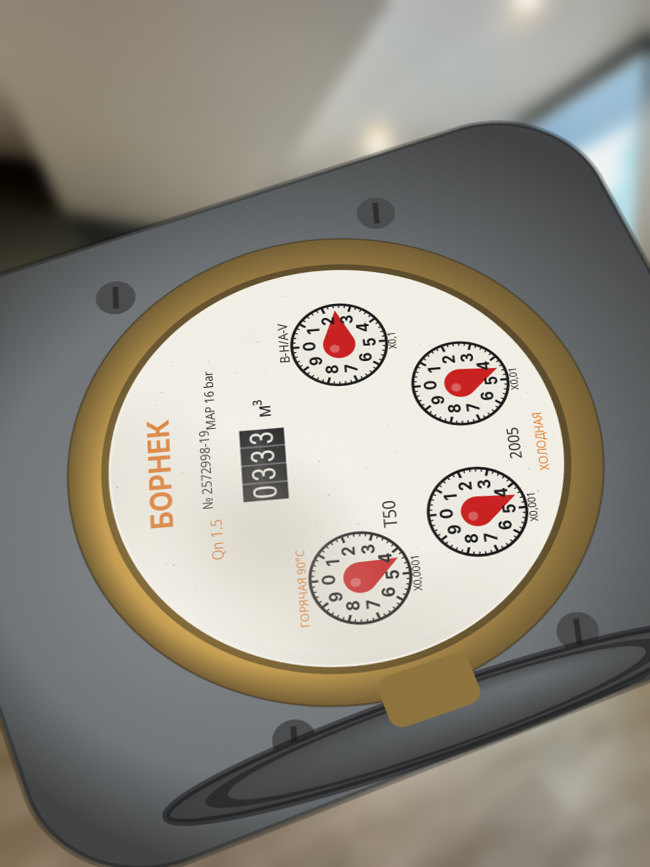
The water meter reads 333.2444 m³
